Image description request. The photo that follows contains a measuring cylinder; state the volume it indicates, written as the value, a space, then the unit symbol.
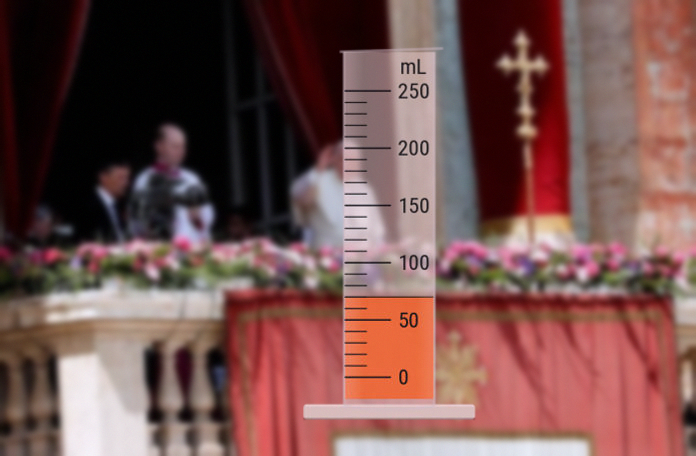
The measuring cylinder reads 70 mL
